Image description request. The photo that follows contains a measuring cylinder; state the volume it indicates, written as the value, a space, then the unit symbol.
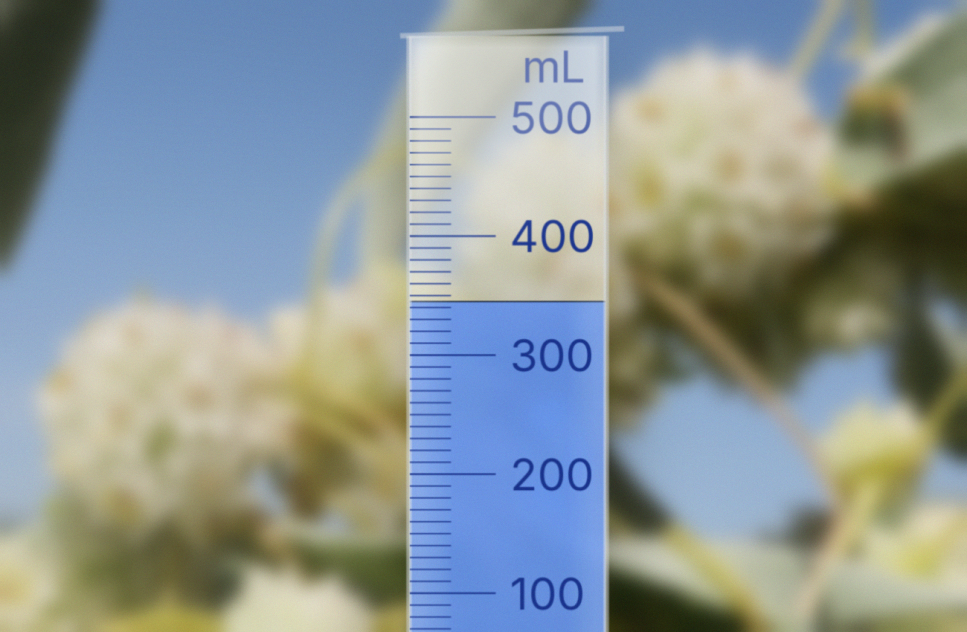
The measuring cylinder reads 345 mL
